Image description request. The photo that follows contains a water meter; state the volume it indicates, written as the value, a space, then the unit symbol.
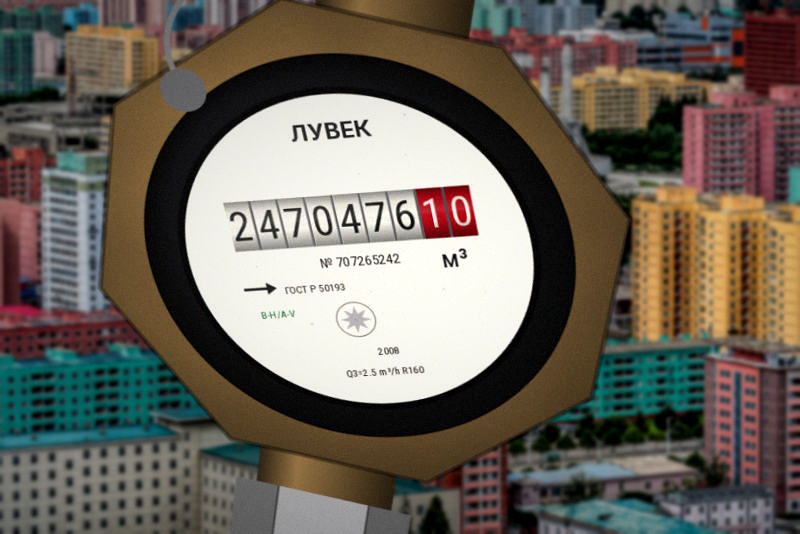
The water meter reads 2470476.10 m³
